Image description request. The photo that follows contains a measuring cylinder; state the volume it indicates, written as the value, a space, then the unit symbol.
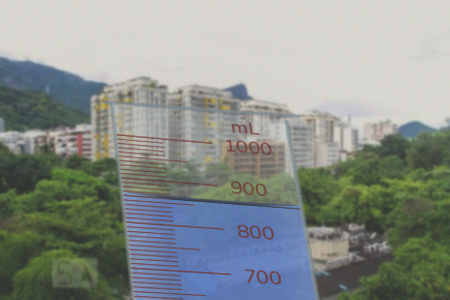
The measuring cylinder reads 860 mL
